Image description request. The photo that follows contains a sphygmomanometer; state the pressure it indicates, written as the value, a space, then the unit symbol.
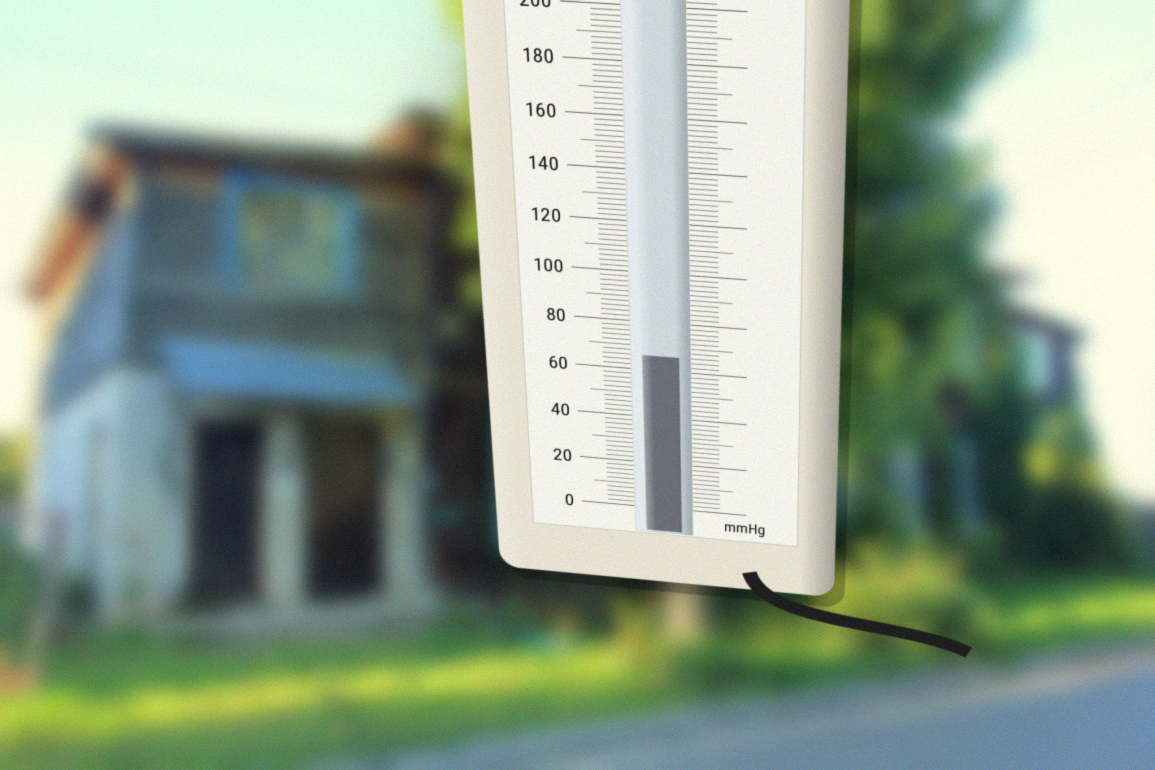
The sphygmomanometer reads 66 mmHg
